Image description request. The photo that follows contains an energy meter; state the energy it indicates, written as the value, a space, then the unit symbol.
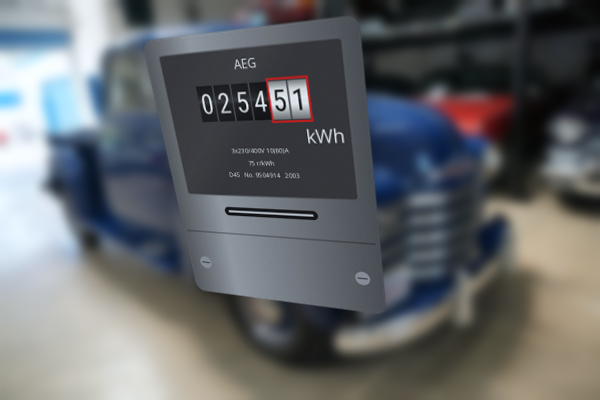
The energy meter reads 254.51 kWh
